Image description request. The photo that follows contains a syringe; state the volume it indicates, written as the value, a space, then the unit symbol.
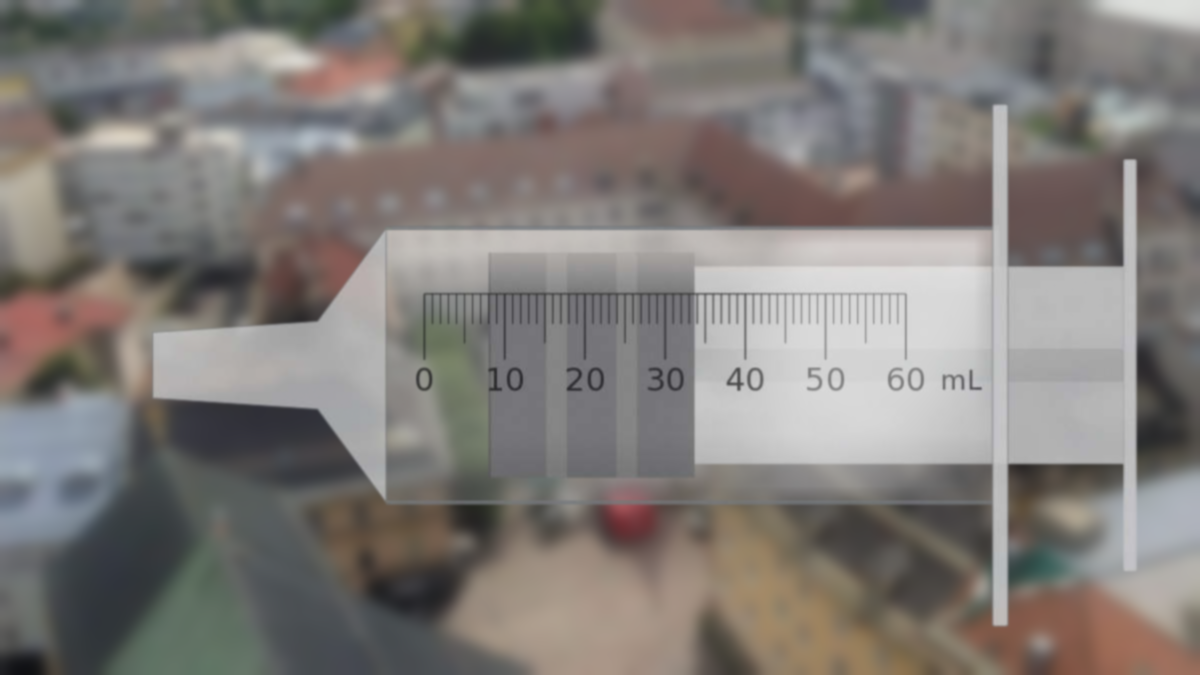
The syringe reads 8 mL
